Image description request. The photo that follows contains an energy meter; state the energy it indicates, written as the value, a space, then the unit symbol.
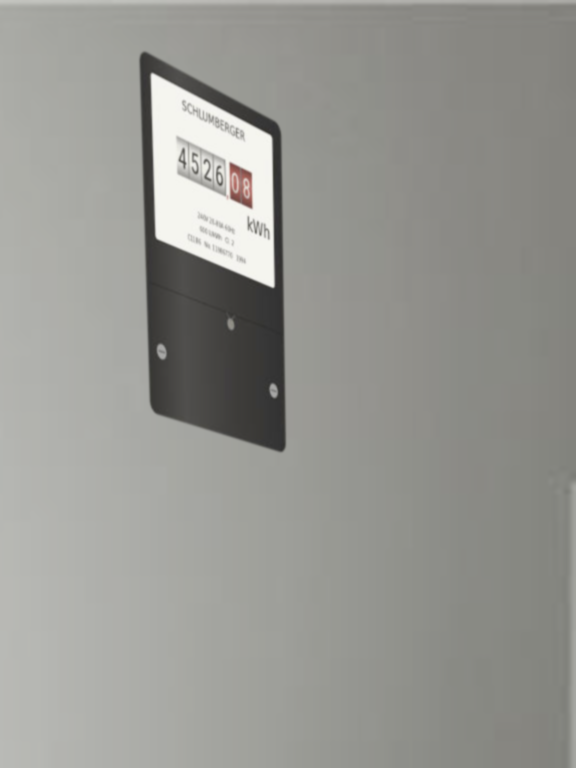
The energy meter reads 4526.08 kWh
